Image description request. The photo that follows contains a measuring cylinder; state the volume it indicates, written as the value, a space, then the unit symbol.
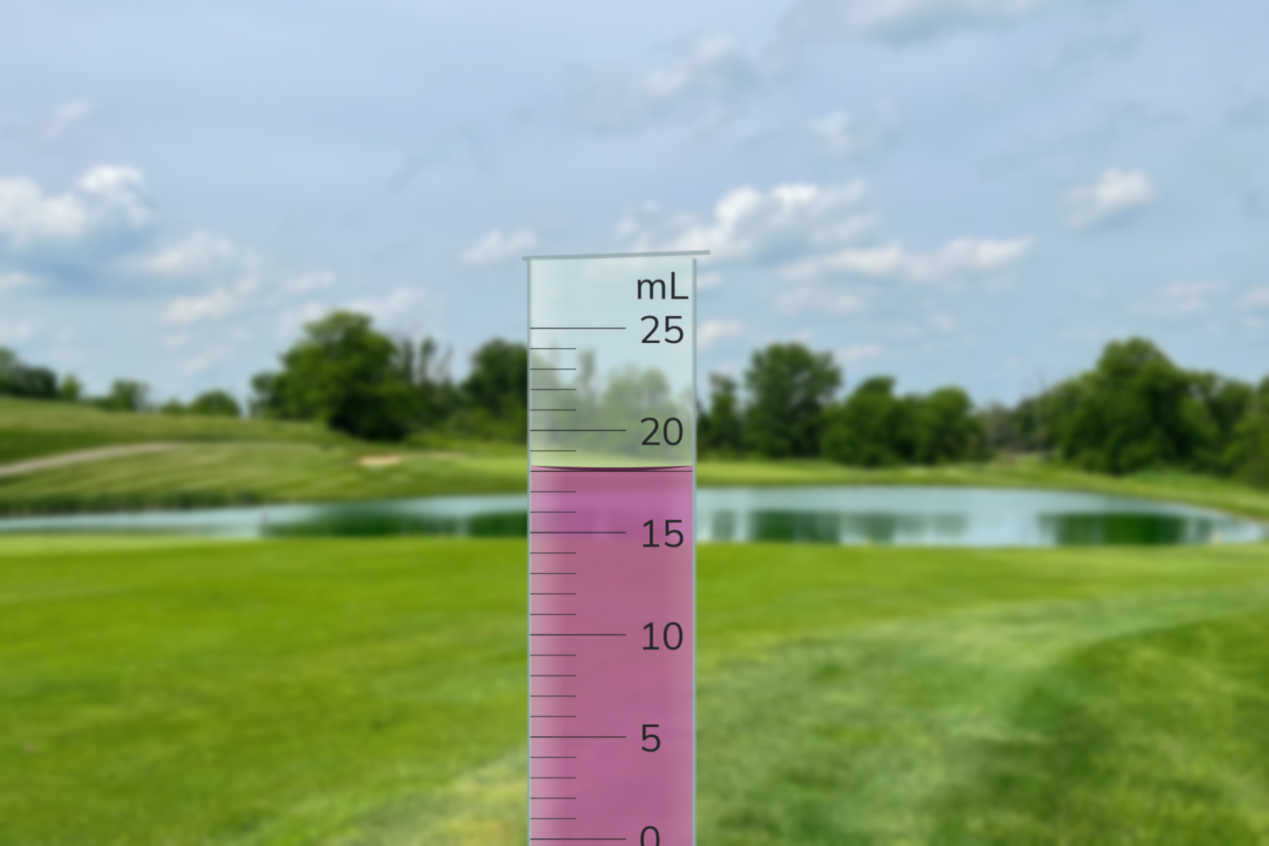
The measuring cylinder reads 18 mL
